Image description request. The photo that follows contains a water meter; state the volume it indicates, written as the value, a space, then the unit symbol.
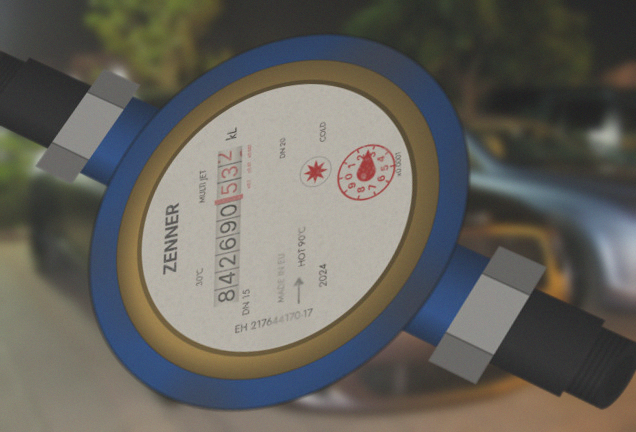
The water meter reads 842690.5322 kL
